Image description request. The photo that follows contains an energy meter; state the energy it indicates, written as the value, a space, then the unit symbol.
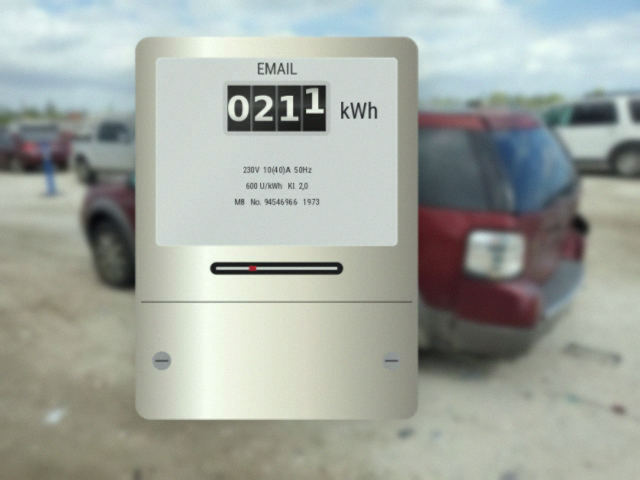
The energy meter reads 211 kWh
